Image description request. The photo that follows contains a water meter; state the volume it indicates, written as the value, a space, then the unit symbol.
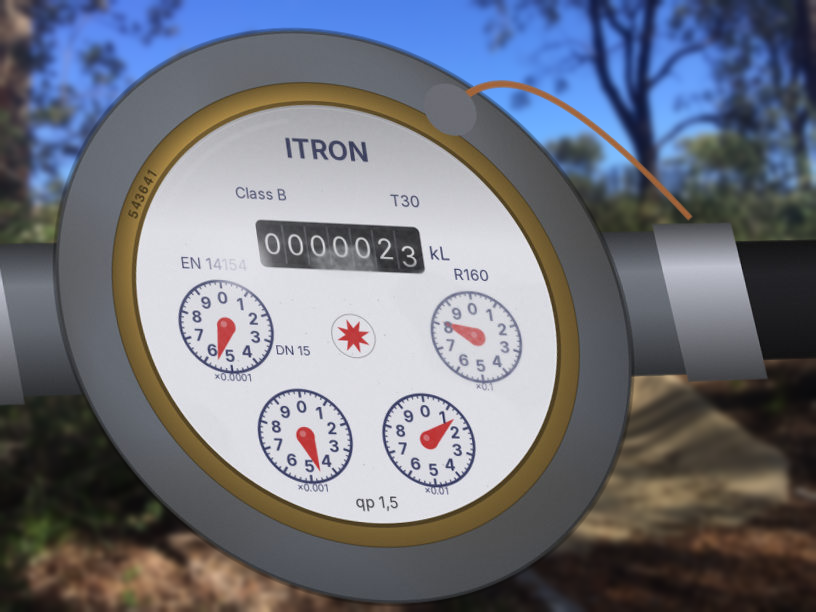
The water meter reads 22.8145 kL
